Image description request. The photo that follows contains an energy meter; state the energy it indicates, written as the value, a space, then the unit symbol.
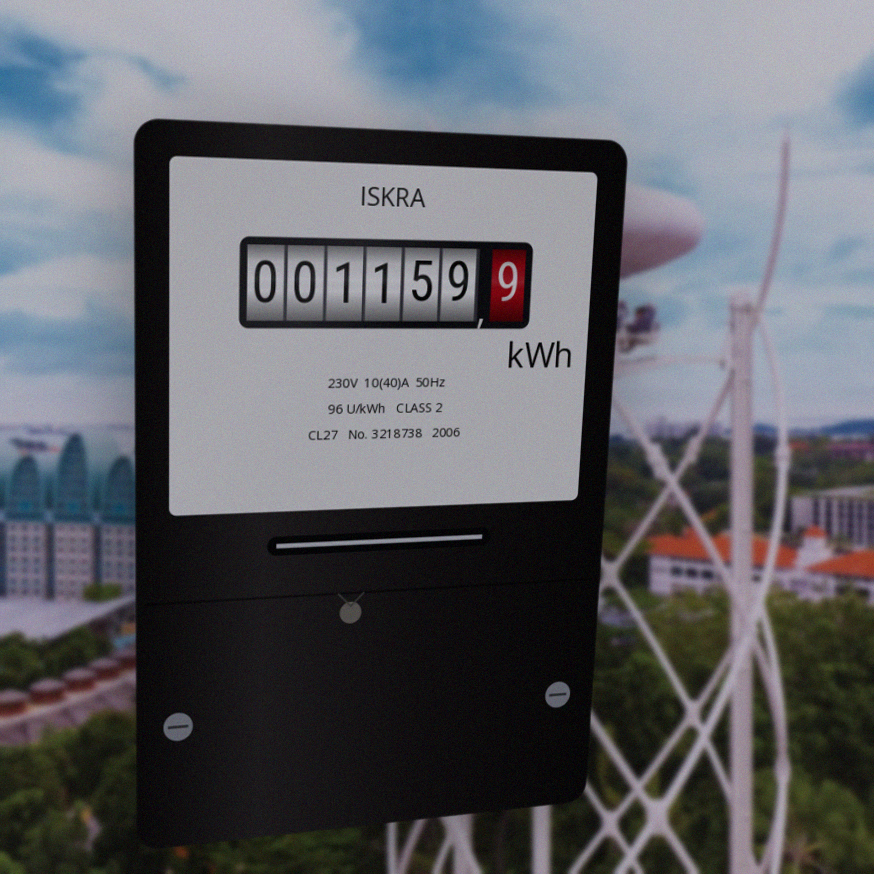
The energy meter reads 1159.9 kWh
